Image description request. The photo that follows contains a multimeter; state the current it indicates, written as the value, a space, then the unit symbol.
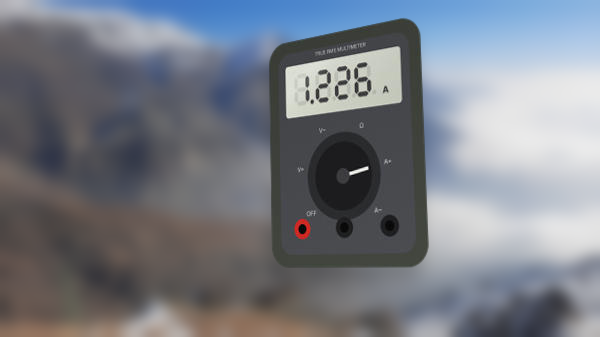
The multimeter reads 1.226 A
